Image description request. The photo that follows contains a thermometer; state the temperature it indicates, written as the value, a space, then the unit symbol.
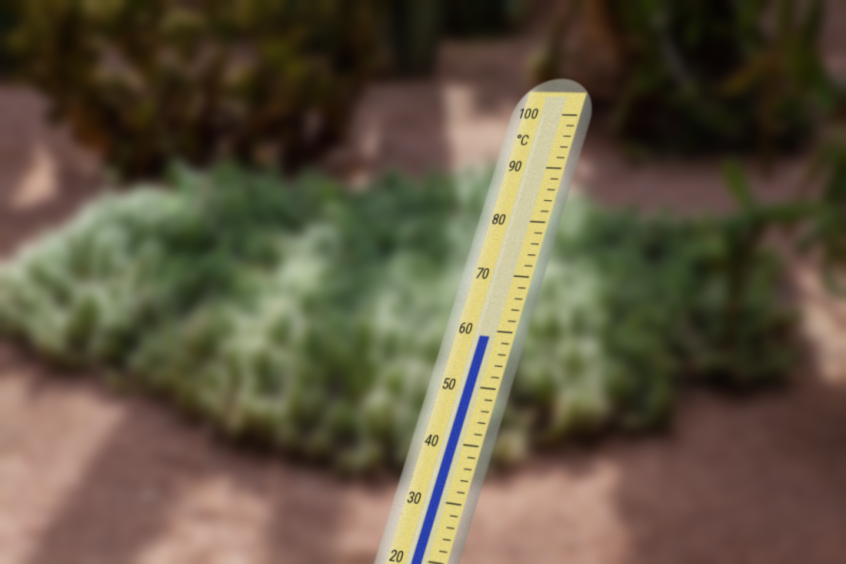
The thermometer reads 59 °C
